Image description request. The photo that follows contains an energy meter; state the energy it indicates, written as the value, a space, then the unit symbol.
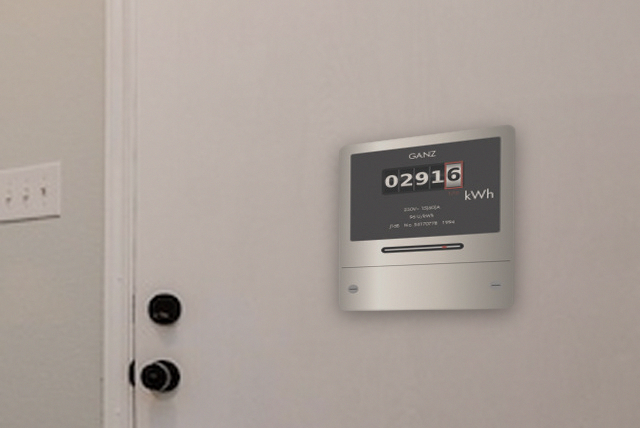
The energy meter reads 291.6 kWh
